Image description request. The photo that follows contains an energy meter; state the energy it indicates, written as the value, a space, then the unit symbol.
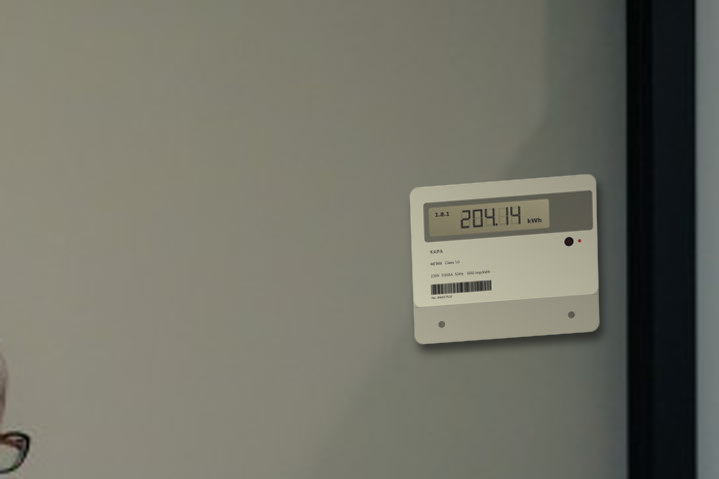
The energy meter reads 204.14 kWh
